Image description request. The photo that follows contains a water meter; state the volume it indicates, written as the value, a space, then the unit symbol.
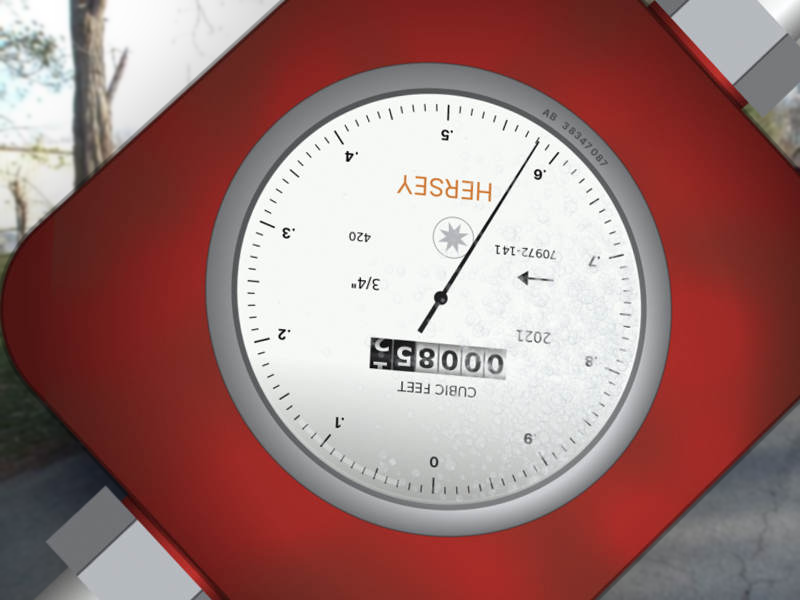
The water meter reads 851.58 ft³
